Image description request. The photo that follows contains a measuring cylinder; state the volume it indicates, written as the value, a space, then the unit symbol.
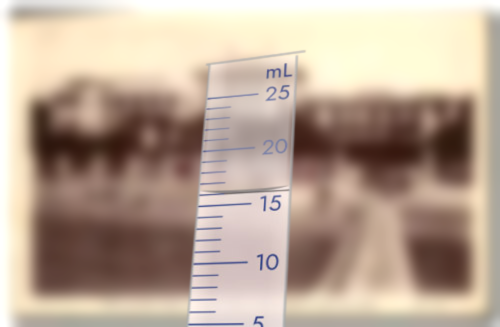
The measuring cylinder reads 16 mL
